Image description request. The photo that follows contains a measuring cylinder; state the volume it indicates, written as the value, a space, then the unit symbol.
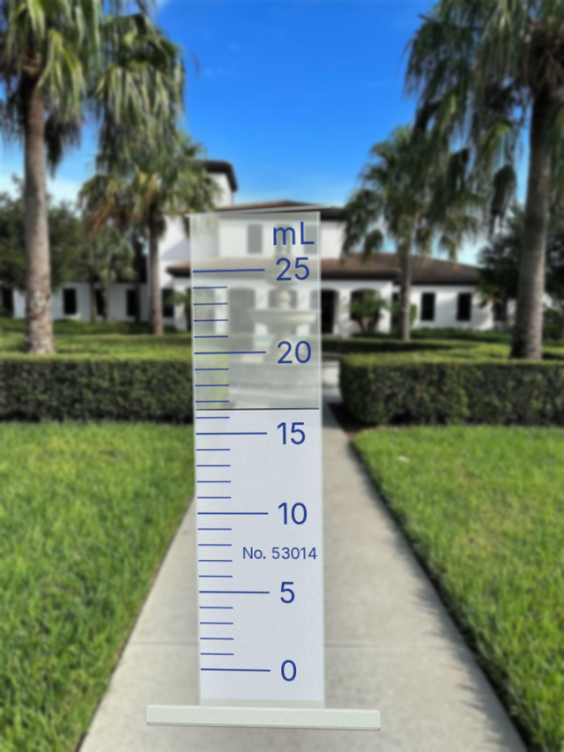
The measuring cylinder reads 16.5 mL
